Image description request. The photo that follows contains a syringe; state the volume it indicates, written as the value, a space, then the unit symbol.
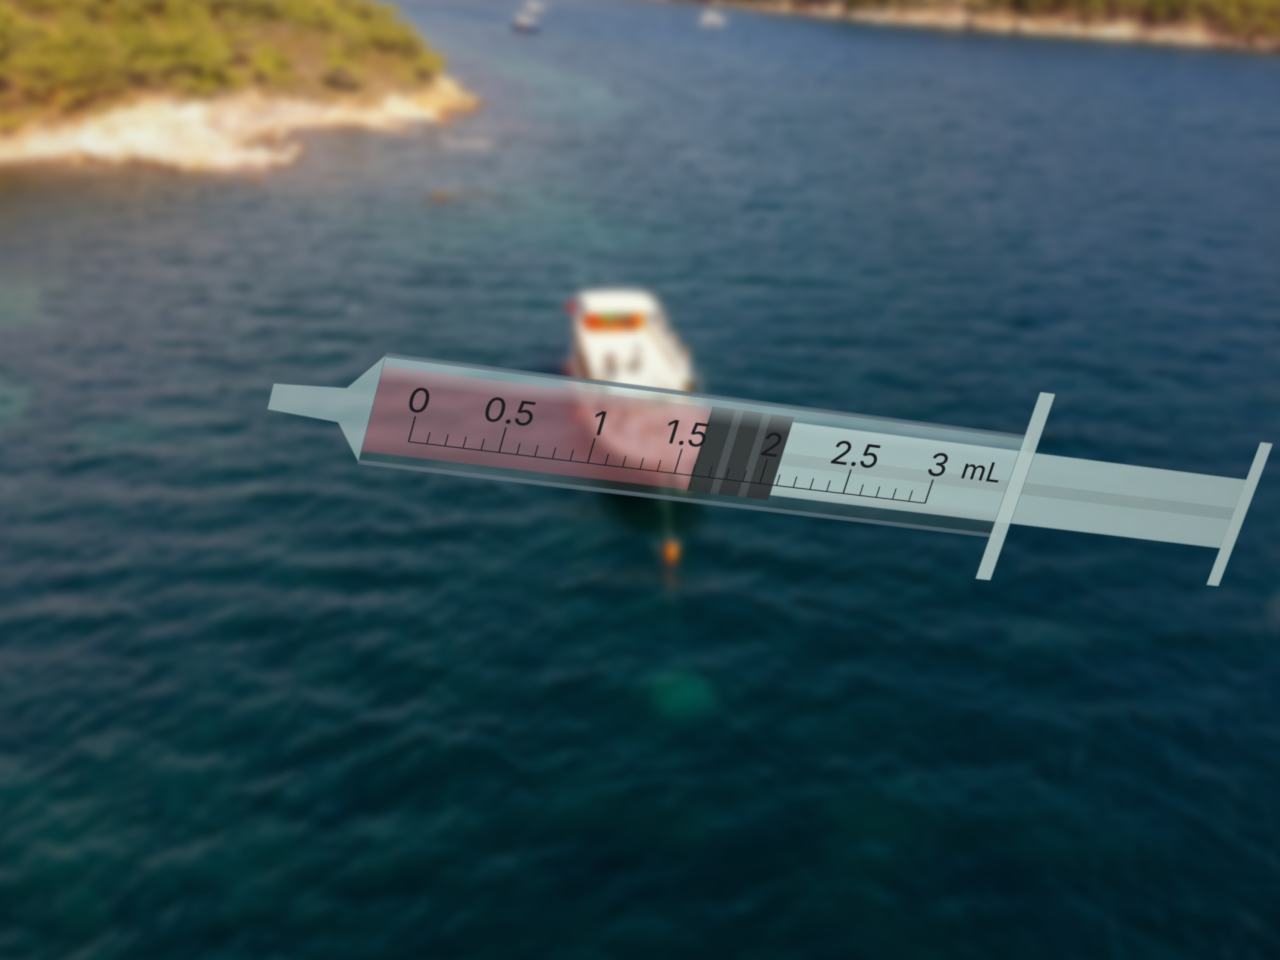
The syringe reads 1.6 mL
